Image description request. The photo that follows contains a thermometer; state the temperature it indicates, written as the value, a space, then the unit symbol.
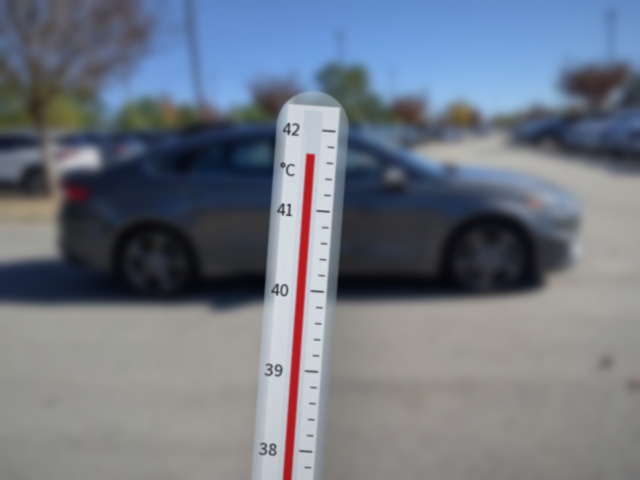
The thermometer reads 41.7 °C
